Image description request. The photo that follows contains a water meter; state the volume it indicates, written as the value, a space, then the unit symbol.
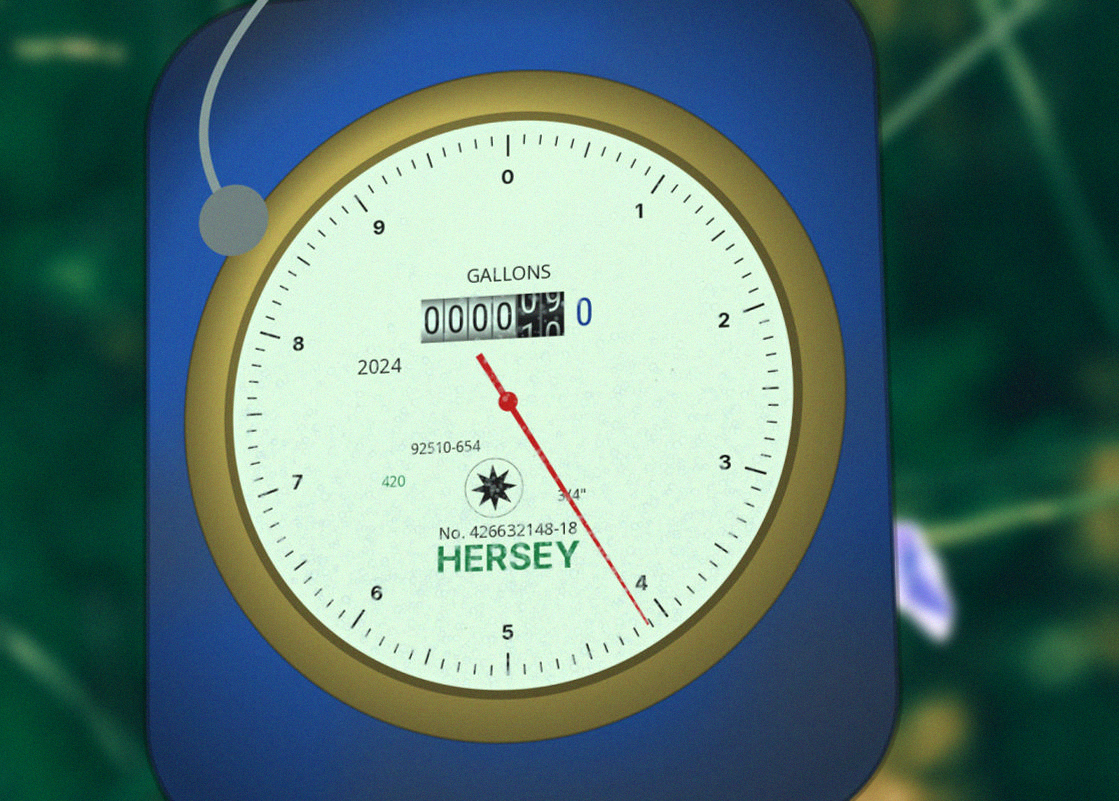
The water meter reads 94.1 gal
